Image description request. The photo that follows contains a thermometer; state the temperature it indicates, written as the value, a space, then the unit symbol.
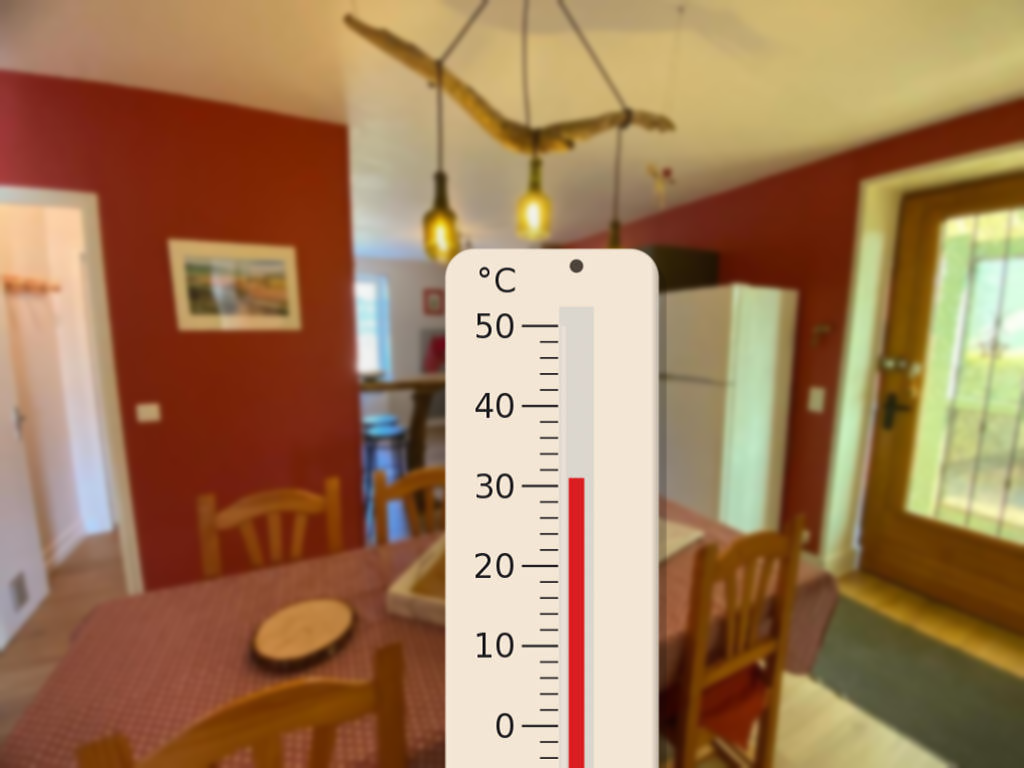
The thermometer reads 31 °C
